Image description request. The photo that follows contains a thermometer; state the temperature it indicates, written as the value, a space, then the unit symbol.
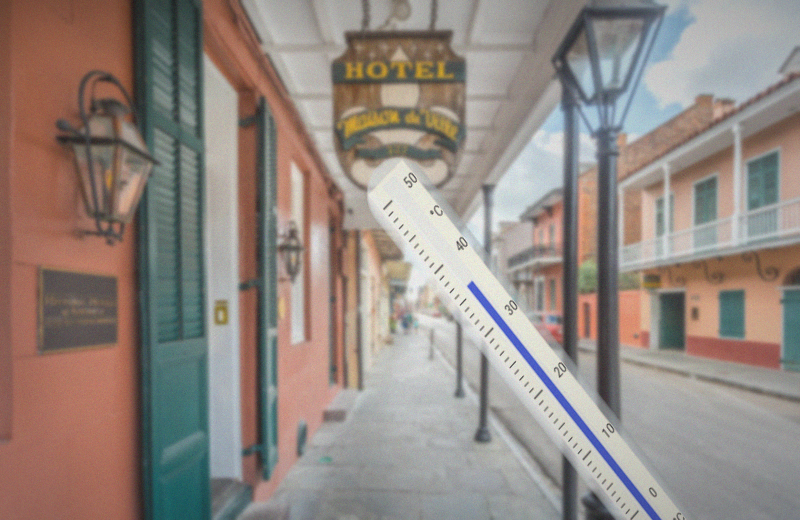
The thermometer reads 36 °C
